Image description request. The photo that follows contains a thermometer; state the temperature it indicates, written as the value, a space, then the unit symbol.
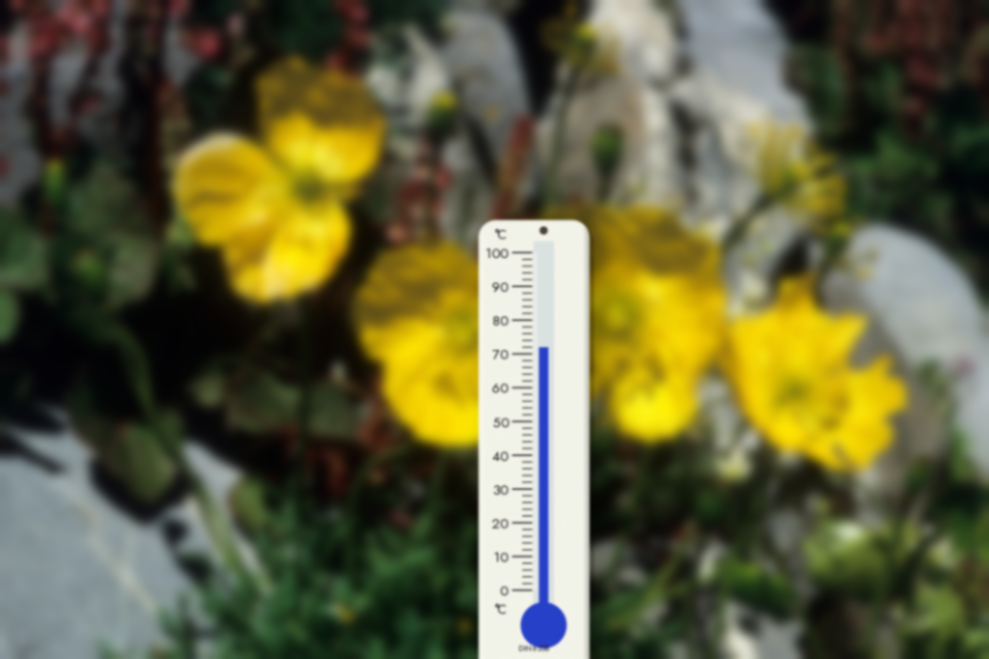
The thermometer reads 72 °C
